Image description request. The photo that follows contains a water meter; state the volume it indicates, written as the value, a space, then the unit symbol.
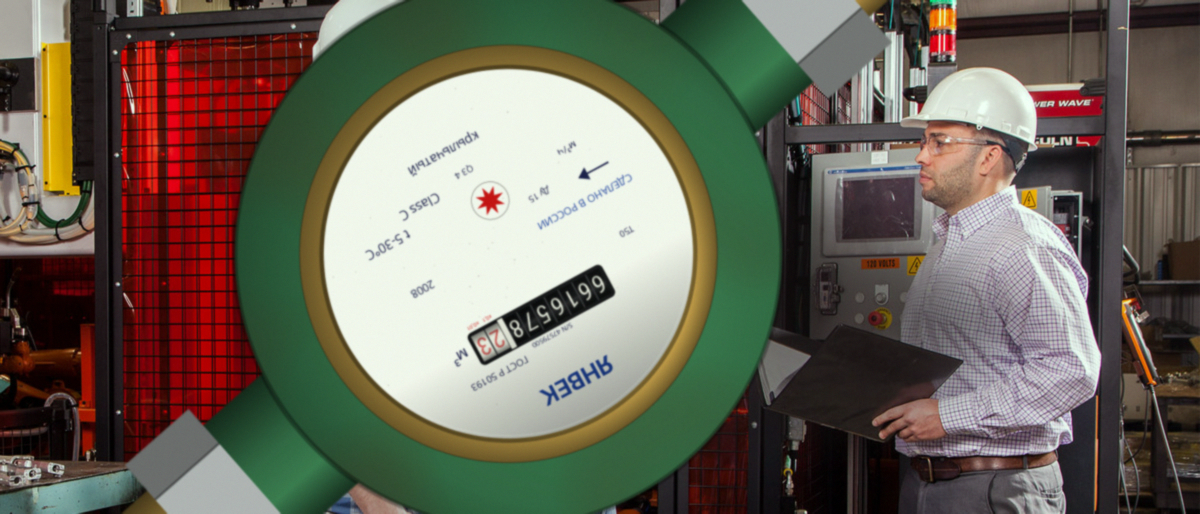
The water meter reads 6616578.23 m³
